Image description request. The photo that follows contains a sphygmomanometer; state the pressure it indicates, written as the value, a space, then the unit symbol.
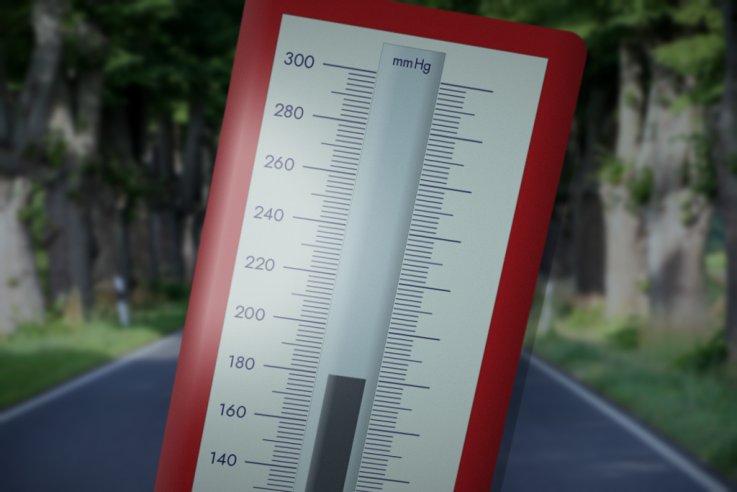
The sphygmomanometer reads 180 mmHg
